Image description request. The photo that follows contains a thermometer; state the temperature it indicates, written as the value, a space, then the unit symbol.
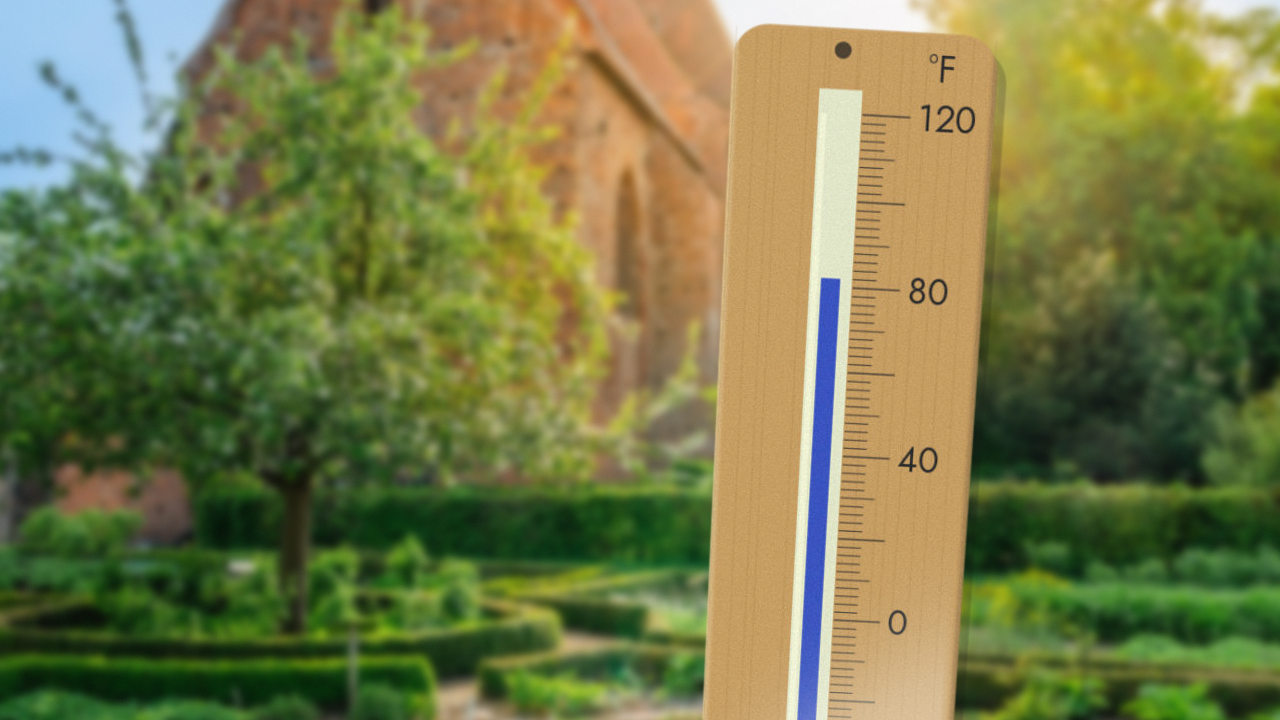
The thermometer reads 82 °F
